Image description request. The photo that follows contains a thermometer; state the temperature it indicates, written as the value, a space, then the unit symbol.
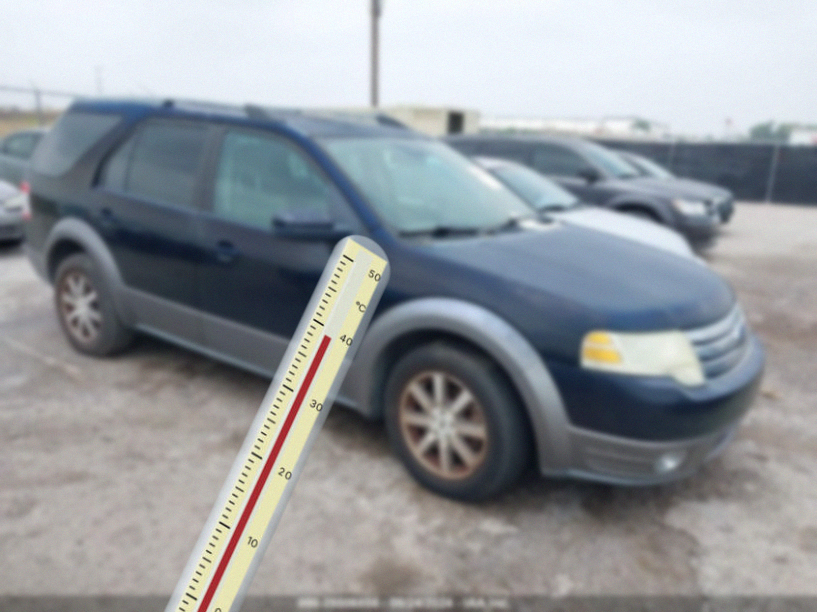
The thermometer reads 39 °C
